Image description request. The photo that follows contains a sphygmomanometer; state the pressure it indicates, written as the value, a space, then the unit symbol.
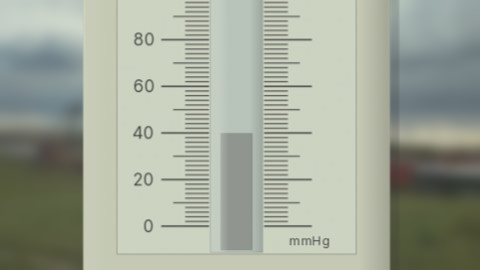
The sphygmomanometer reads 40 mmHg
